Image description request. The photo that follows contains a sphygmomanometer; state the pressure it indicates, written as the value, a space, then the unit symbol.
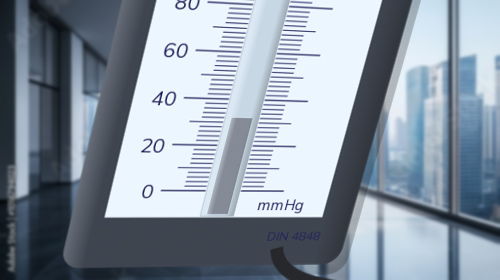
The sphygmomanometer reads 32 mmHg
